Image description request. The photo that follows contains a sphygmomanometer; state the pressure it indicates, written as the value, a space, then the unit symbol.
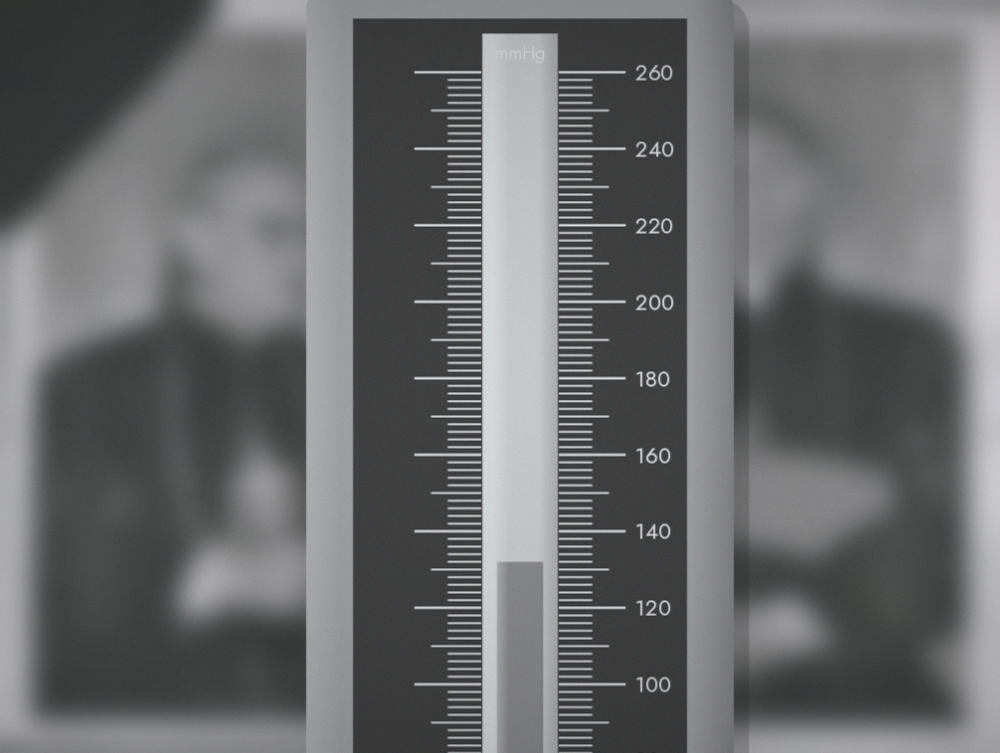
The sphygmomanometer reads 132 mmHg
